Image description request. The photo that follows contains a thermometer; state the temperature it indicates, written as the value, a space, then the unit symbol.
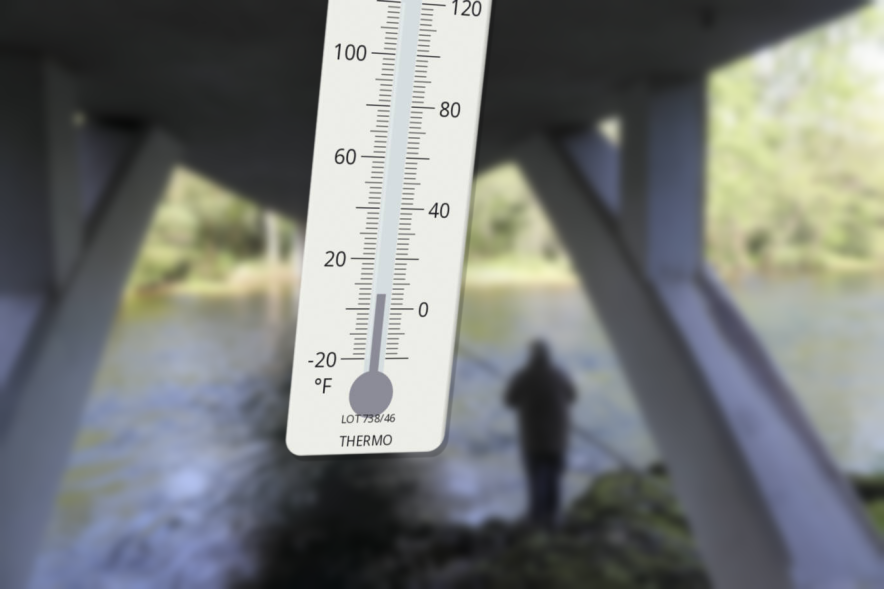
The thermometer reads 6 °F
